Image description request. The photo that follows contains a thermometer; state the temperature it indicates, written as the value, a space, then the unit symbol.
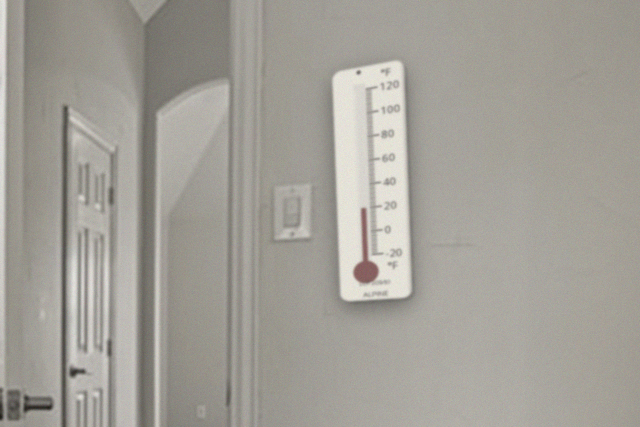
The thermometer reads 20 °F
